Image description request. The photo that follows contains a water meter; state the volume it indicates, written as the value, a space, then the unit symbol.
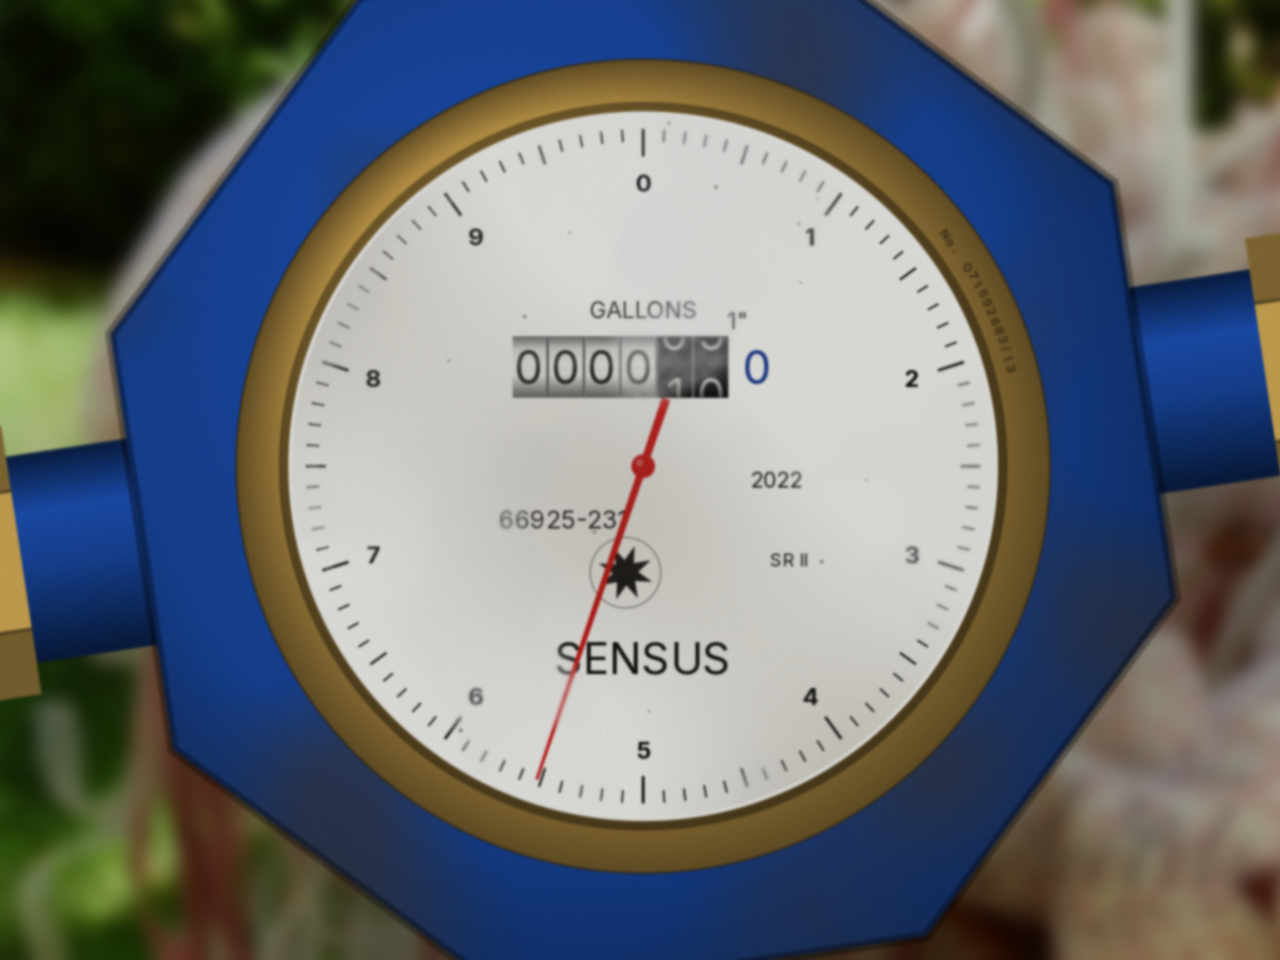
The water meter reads 95.5 gal
